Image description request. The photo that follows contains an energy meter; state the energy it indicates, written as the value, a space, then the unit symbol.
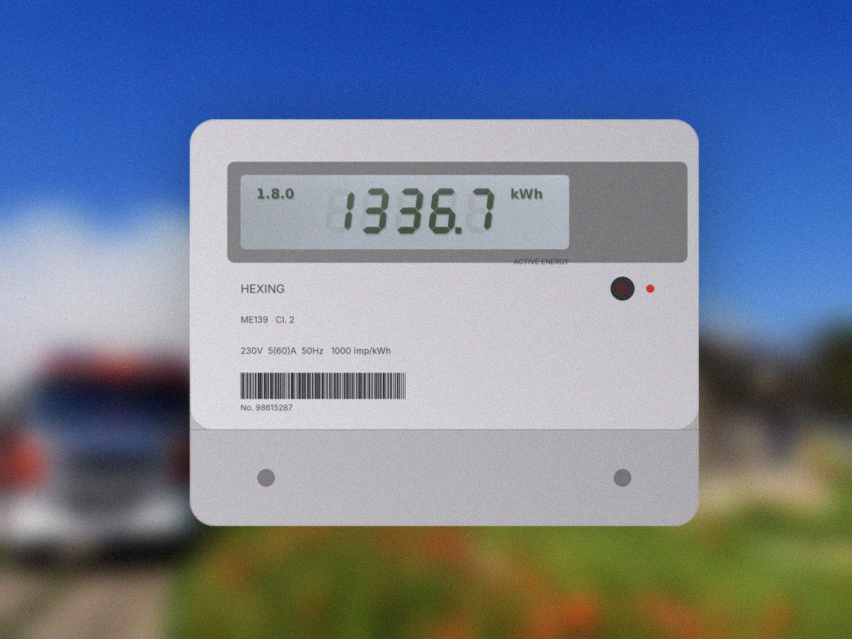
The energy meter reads 1336.7 kWh
